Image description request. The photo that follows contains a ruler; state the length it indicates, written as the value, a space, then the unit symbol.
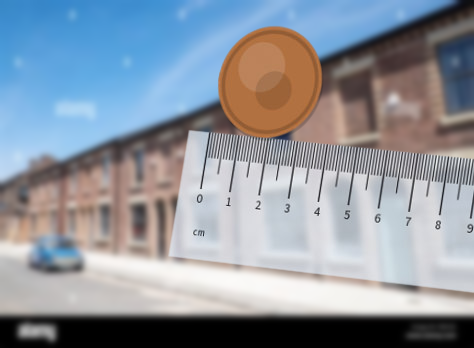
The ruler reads 3.5 cm
